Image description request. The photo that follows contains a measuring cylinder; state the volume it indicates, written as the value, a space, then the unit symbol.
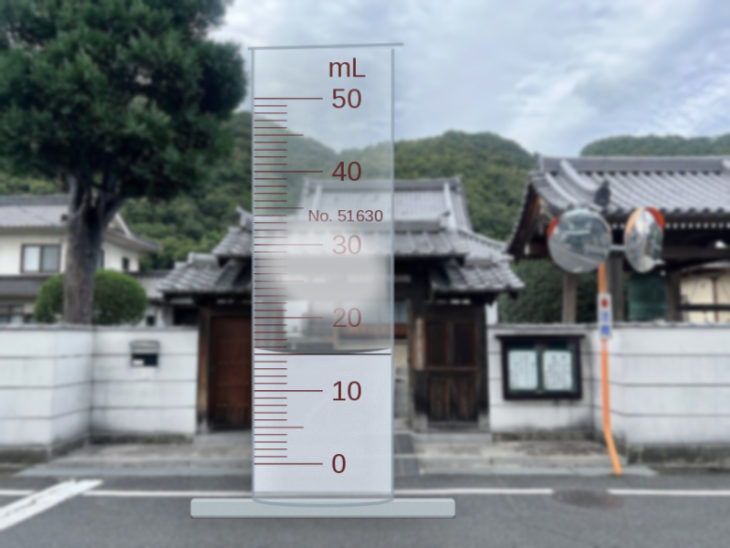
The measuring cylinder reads 15 mL
